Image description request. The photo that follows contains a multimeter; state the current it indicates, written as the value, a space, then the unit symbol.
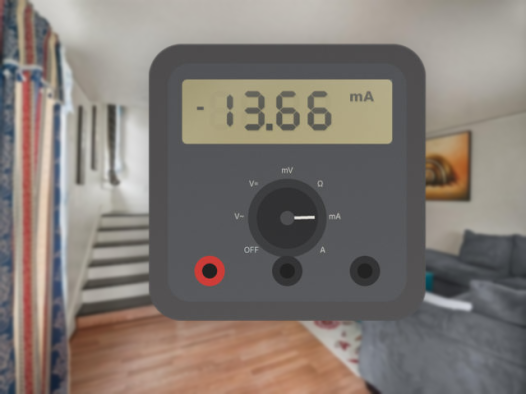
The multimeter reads -13.66 mA
